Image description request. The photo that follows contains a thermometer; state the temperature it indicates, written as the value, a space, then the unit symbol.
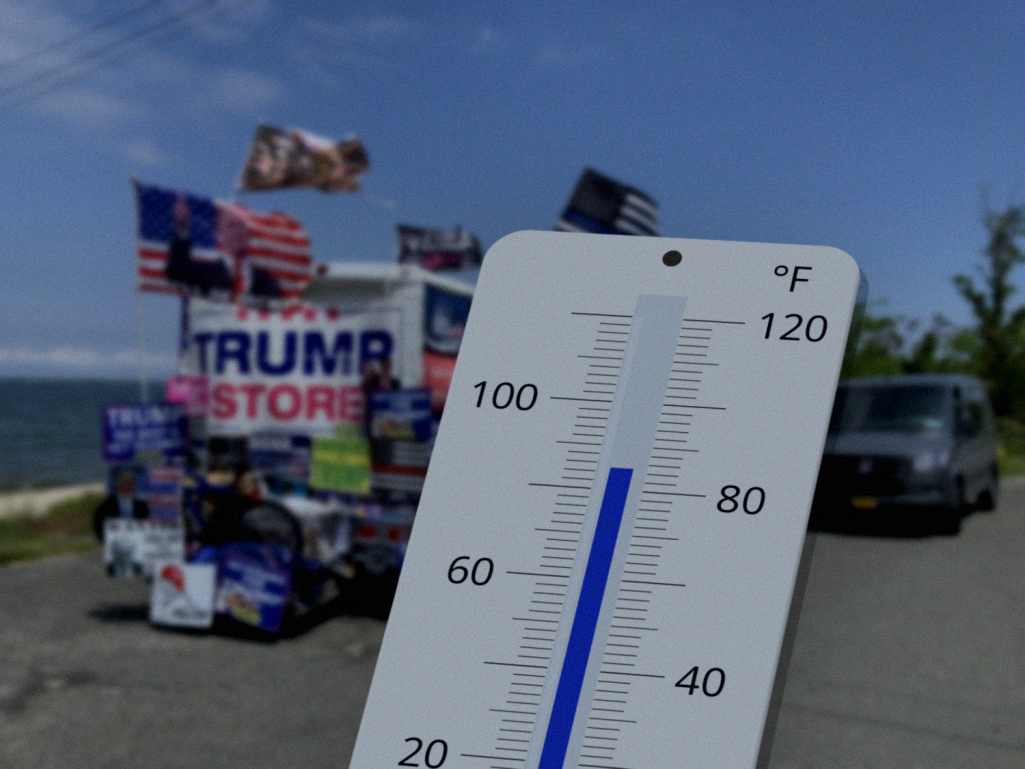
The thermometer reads 85 °F
